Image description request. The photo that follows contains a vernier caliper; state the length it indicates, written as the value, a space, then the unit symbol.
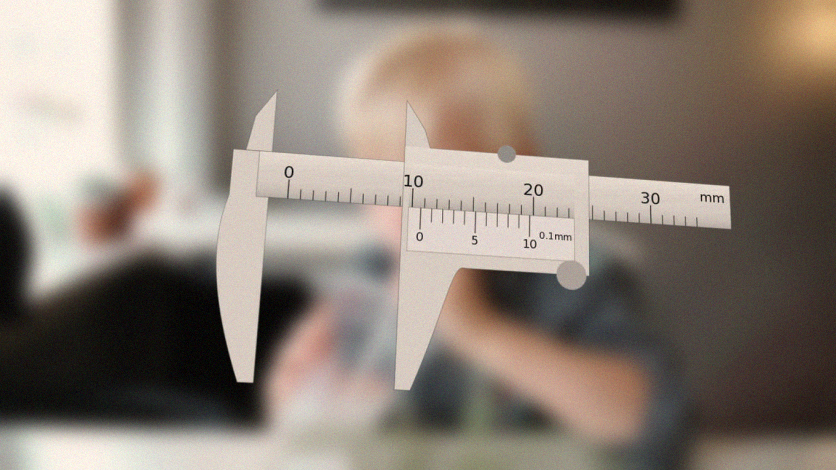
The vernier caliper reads 10.7 mm
